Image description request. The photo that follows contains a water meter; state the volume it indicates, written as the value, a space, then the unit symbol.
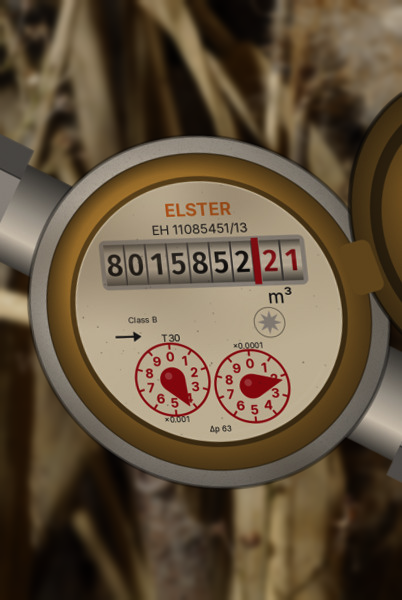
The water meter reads 8015852.2142 m³
